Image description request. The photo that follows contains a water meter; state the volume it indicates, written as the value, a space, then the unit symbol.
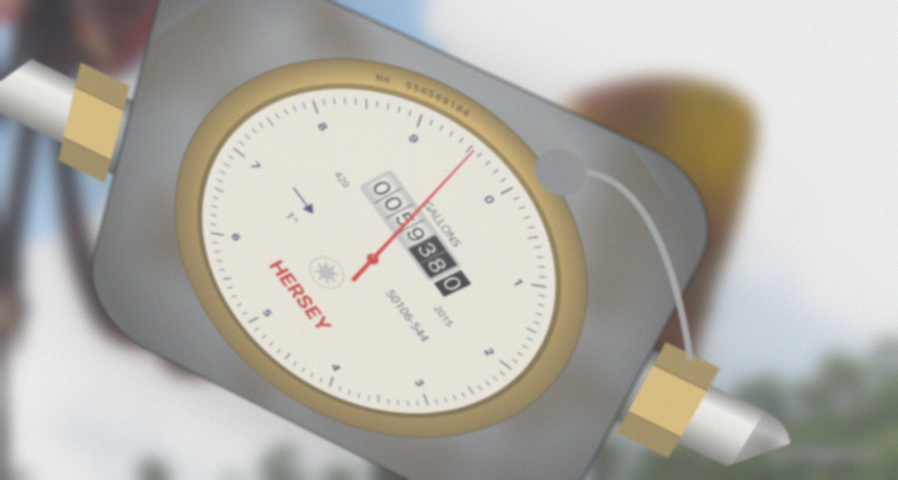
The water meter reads 59379.5 gal
